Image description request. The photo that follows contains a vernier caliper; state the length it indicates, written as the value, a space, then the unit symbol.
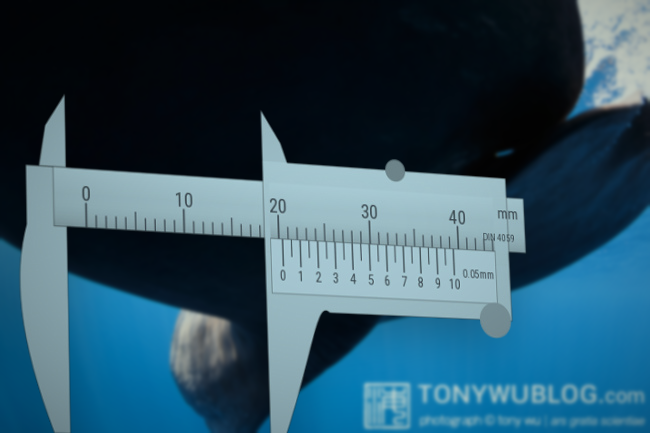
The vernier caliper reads 20.4 mm
